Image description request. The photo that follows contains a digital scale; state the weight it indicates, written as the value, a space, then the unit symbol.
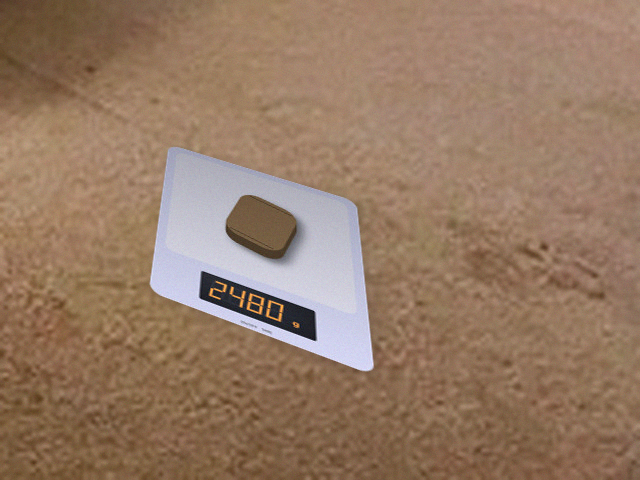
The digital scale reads 2480 g
